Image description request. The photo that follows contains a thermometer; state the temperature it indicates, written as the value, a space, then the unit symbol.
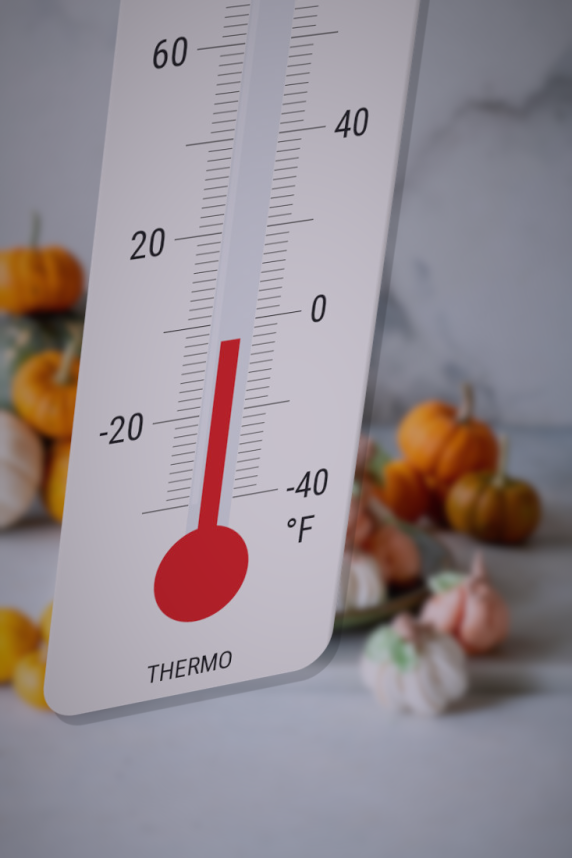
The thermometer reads -4 °F
